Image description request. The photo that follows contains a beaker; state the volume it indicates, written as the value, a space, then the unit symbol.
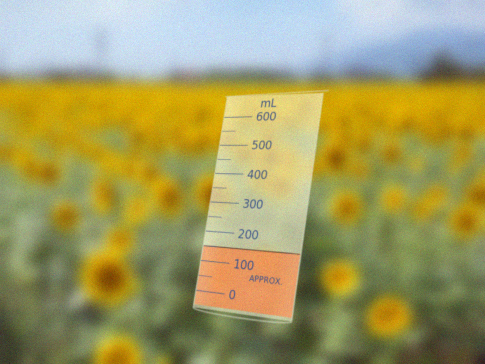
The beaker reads 150 mL
